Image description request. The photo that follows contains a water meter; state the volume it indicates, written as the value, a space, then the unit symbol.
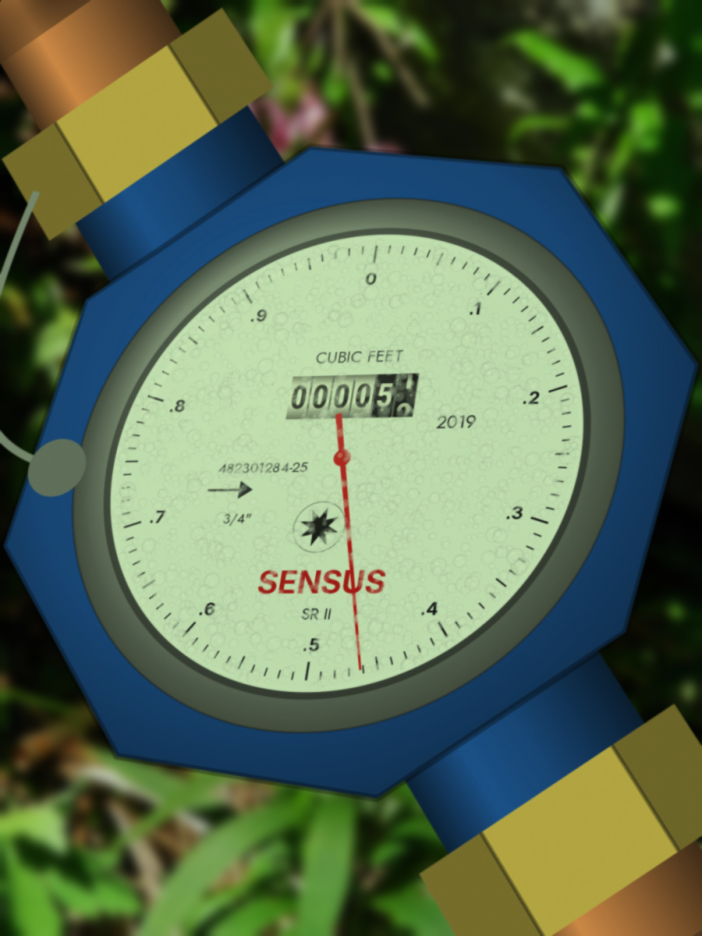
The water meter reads 51.46 ft³
